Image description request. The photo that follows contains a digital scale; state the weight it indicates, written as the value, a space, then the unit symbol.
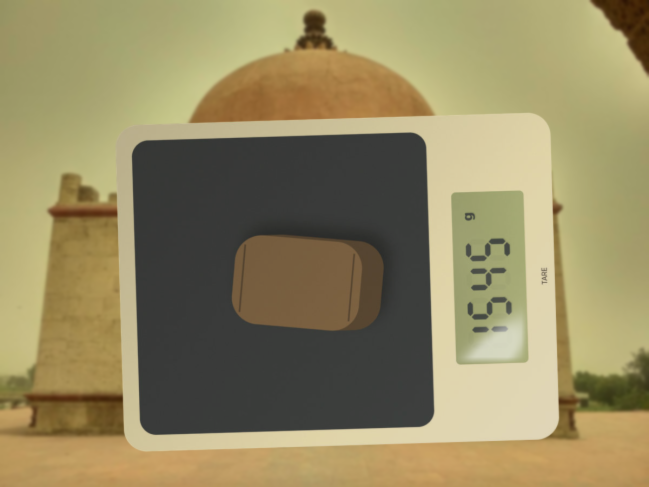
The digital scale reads 1545 g
